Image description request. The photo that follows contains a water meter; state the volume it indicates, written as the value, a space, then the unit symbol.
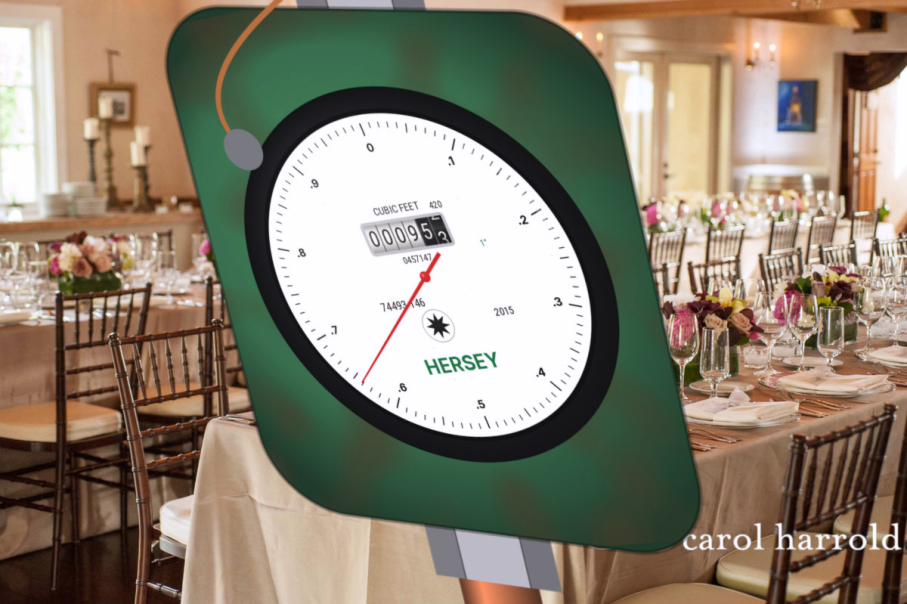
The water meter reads 952.64 ft³
